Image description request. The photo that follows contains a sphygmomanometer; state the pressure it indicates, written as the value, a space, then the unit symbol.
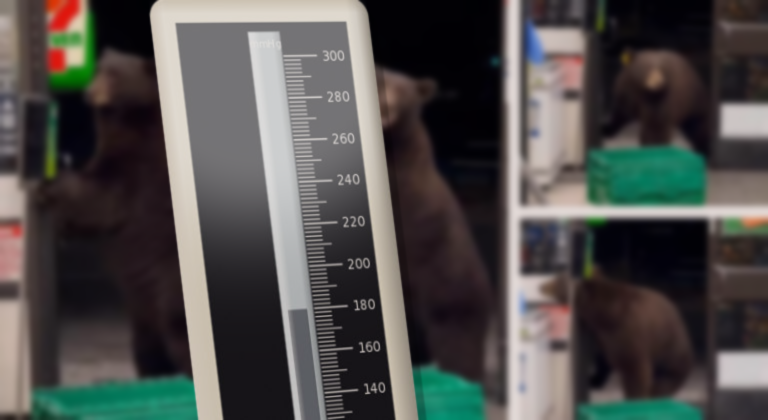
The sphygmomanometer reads 180 mmHg
